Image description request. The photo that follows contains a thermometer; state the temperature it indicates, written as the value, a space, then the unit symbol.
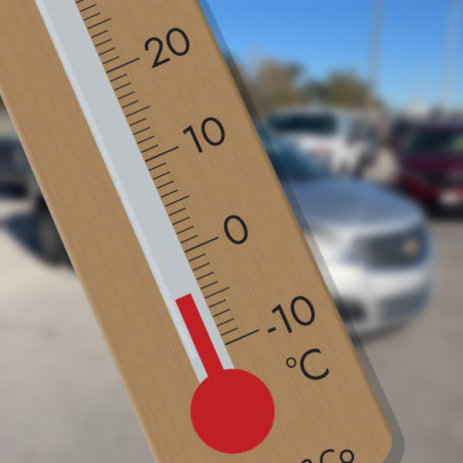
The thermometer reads -4 °C
